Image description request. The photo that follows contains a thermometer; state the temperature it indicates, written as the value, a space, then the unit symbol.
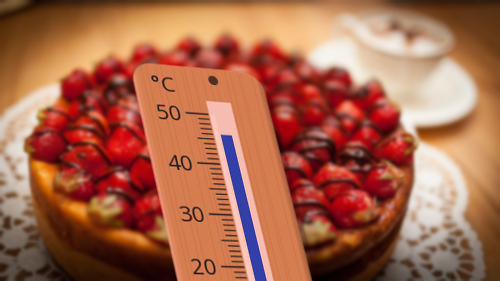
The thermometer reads 46 °C
